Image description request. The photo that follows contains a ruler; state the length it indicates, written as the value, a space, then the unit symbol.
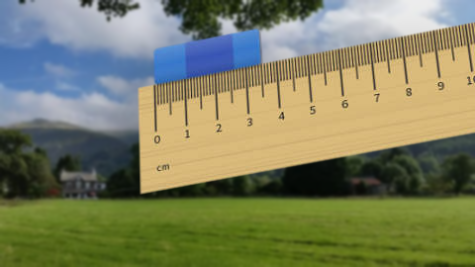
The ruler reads 3.5 cm
